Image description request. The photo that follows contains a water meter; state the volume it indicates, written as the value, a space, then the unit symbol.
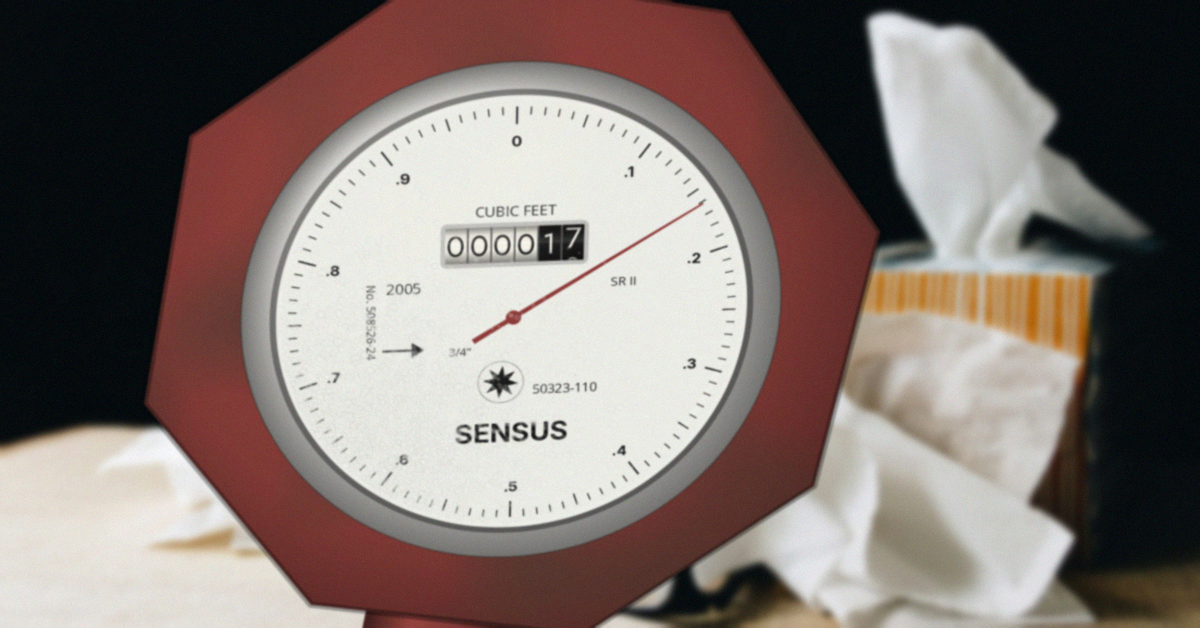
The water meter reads 17.16 ft³
